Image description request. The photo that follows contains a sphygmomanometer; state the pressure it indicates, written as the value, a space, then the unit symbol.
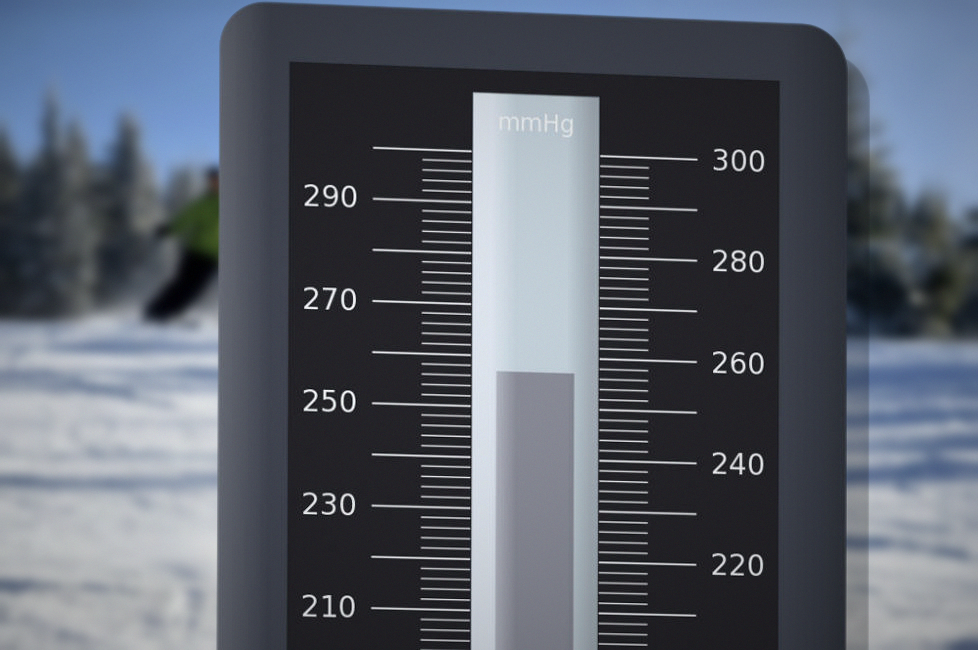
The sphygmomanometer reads 257 mmHg
